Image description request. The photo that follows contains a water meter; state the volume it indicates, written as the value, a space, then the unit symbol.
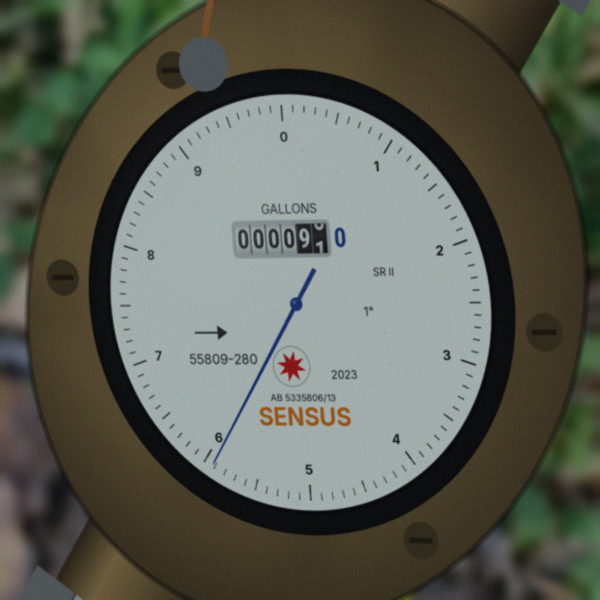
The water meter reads 905.9 gal
